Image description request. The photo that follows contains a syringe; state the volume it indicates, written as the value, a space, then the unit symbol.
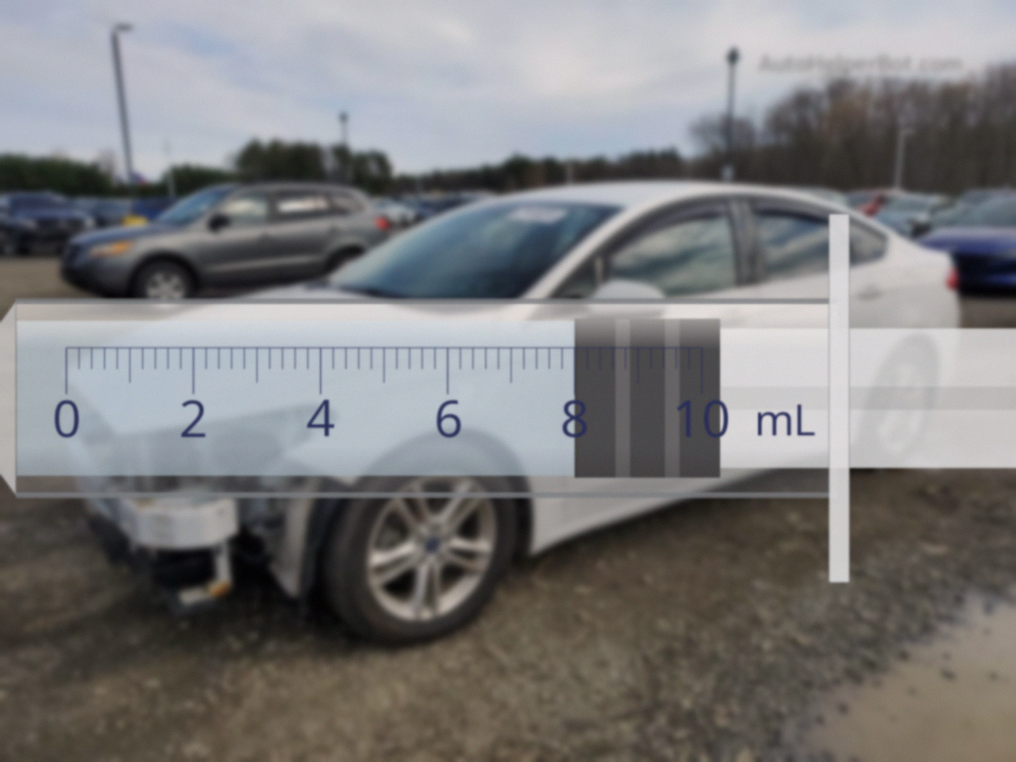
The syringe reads 8 mL
